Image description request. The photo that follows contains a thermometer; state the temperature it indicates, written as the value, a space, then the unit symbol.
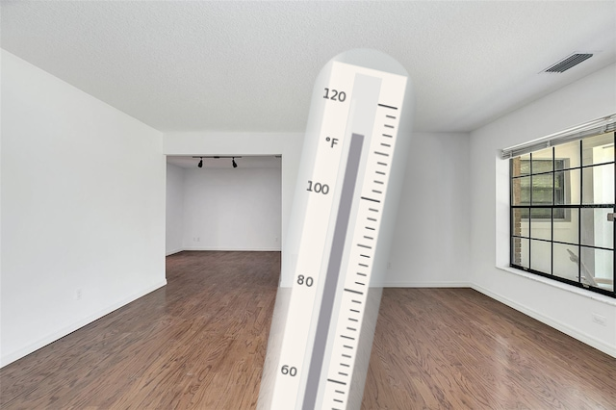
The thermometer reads 113 °F
